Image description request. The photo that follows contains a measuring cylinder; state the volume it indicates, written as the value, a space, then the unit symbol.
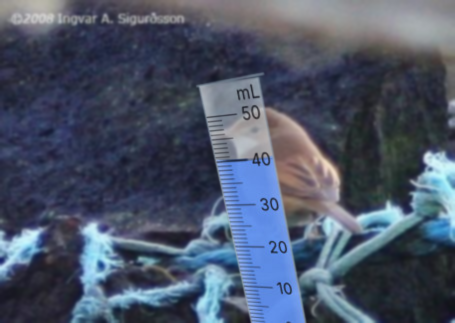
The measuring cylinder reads 40 mL
